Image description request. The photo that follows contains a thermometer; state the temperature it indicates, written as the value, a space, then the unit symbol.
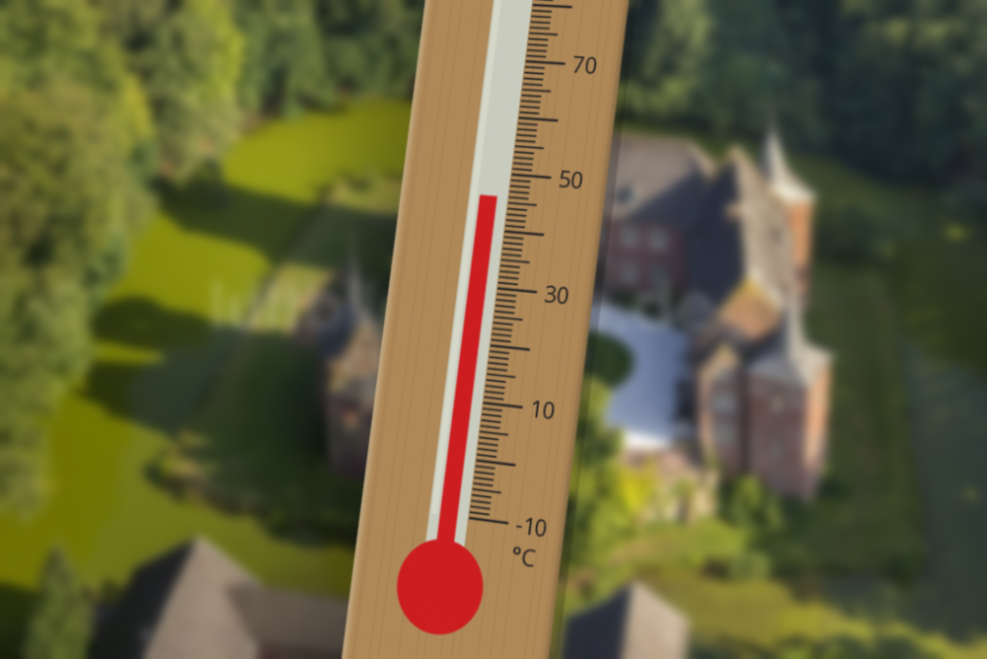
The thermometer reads 46 °C
